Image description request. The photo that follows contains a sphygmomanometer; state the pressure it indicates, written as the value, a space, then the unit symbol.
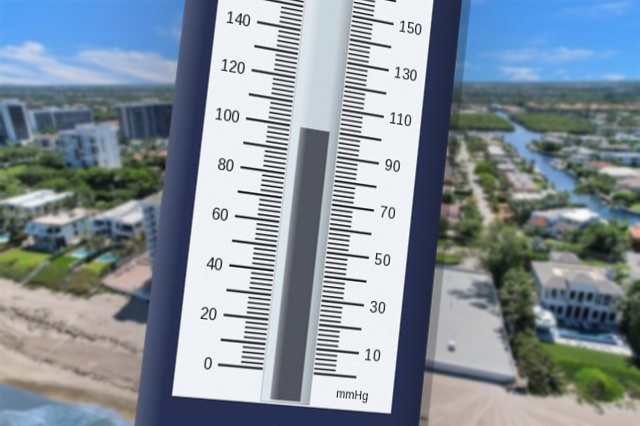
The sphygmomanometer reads 100 mmHg
